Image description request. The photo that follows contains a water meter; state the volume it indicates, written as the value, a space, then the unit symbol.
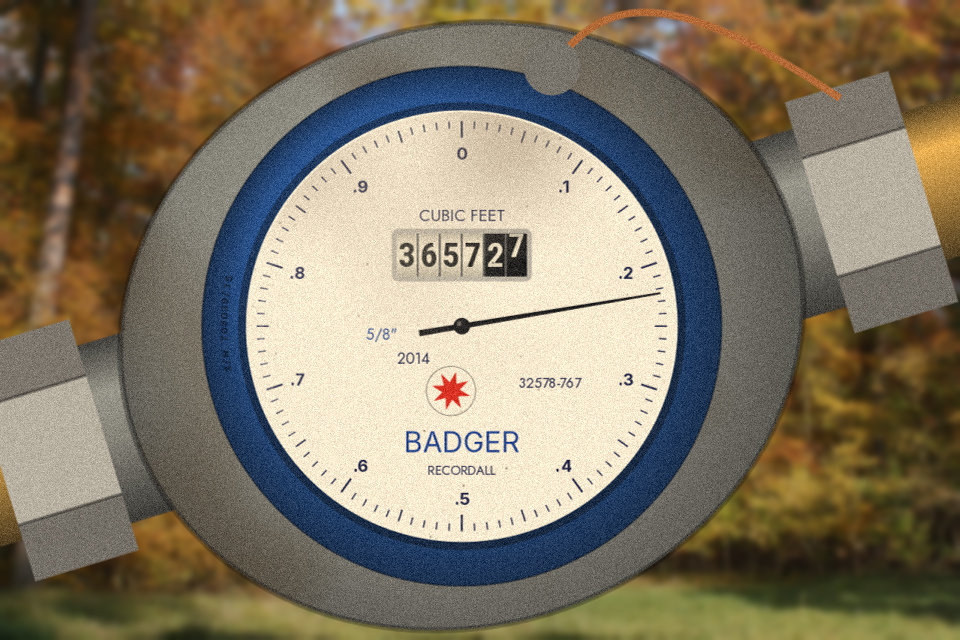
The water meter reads 365727.22 ft³
